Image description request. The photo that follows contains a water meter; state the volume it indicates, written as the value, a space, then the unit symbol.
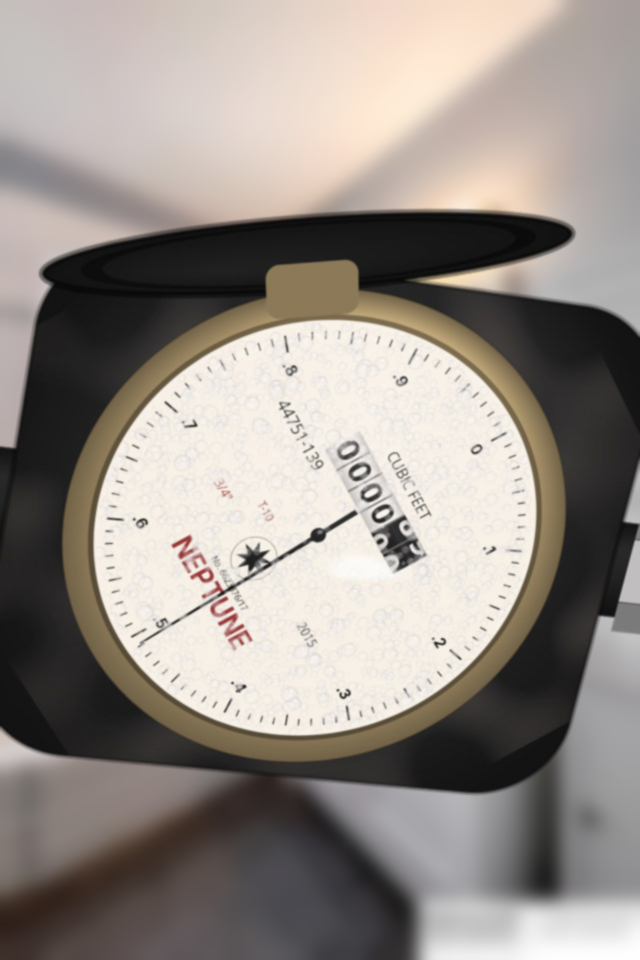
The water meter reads 89.49 ft³
